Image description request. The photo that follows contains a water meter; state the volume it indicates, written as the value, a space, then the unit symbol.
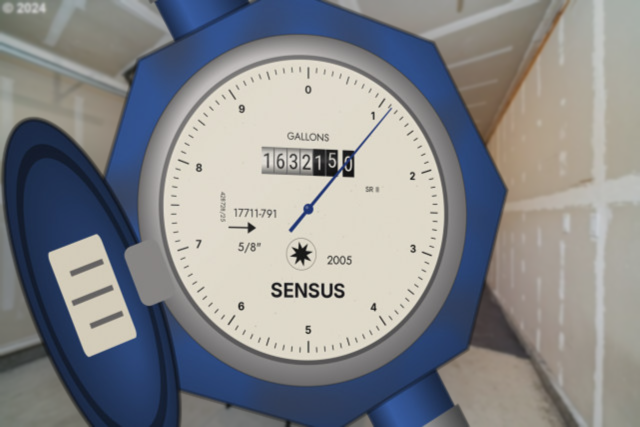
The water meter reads 1632151.1 gal
